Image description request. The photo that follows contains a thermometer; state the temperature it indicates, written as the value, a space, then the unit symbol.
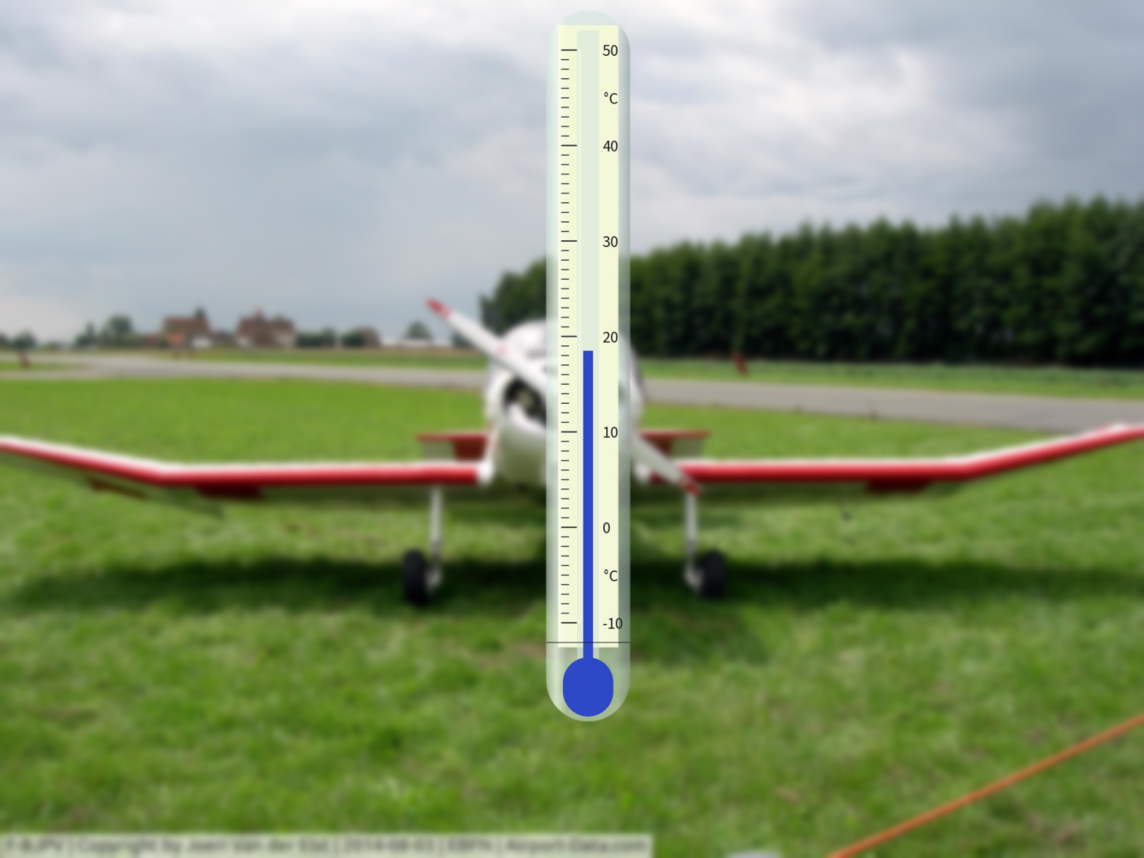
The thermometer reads 18.5 °C
